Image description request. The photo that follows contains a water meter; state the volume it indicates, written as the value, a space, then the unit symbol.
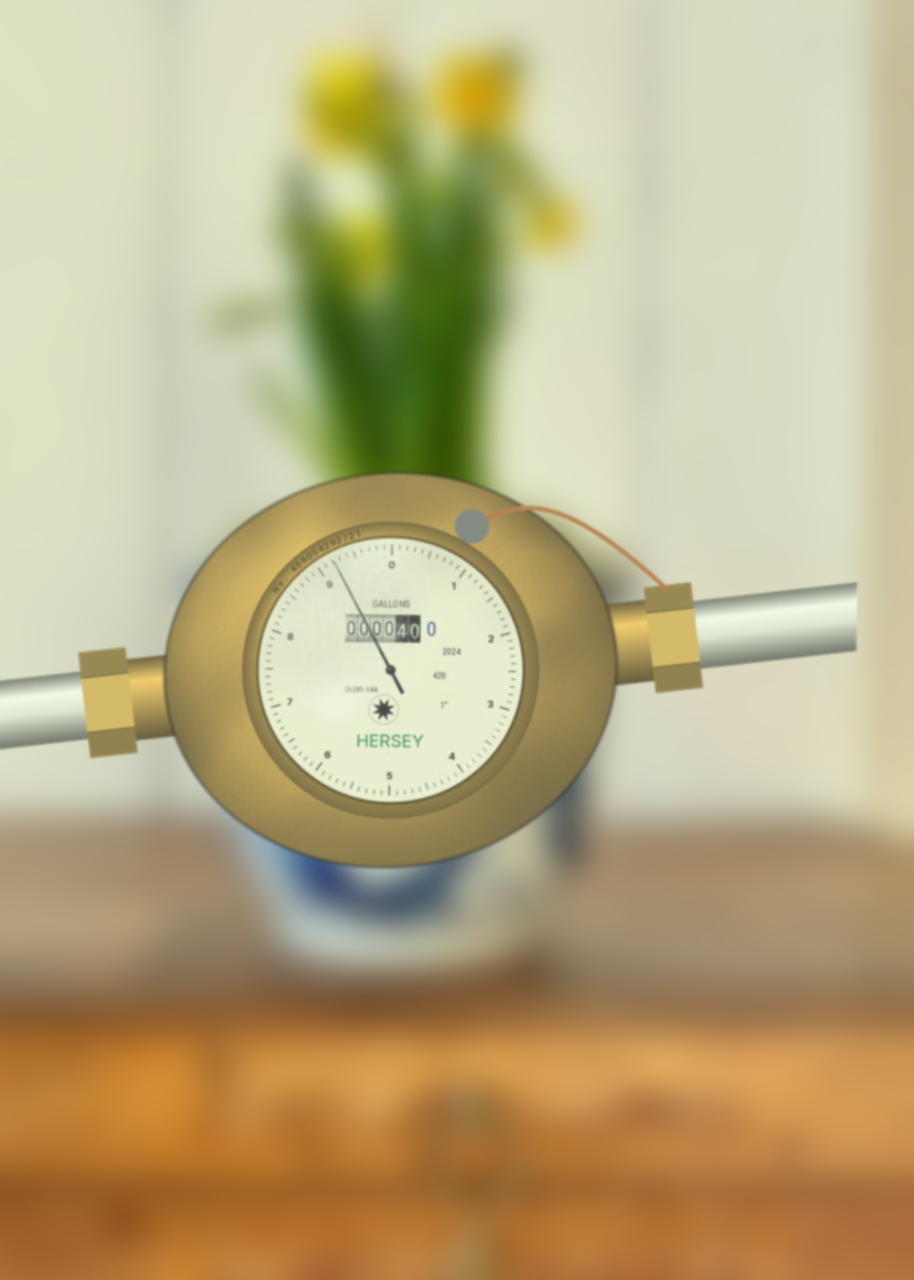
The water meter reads 399.2 gal
